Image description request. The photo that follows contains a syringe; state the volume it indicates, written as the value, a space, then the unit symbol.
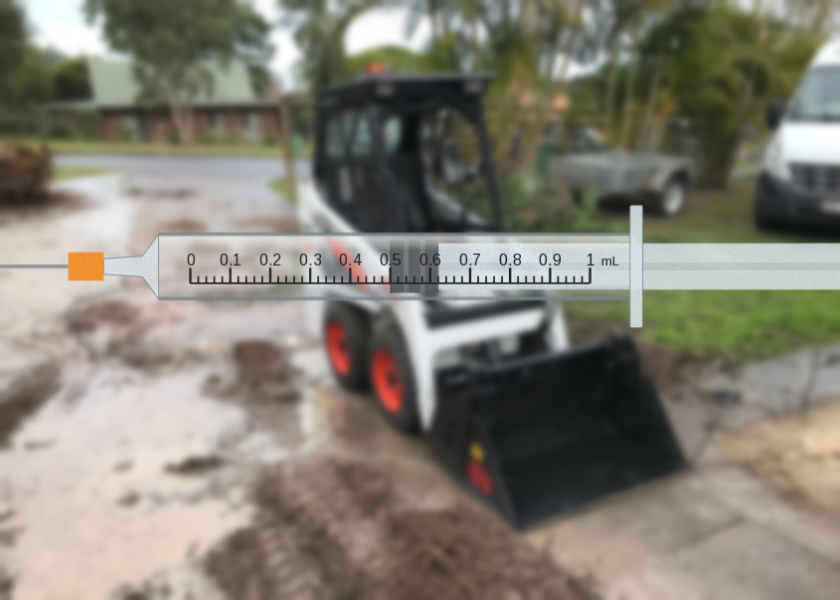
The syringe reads 0.5 mL
